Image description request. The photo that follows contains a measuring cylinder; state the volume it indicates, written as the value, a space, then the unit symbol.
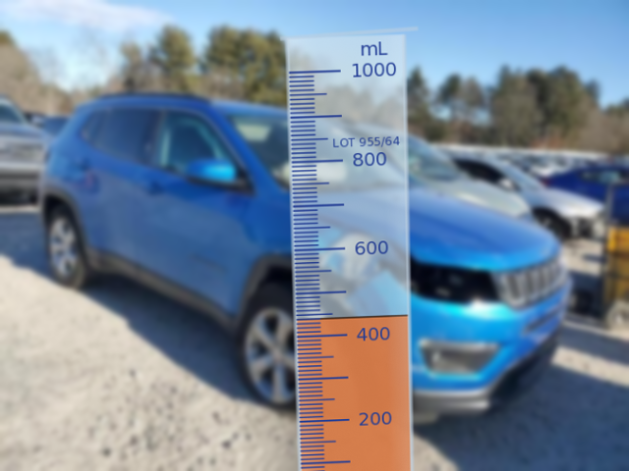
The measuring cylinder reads 440 mL
